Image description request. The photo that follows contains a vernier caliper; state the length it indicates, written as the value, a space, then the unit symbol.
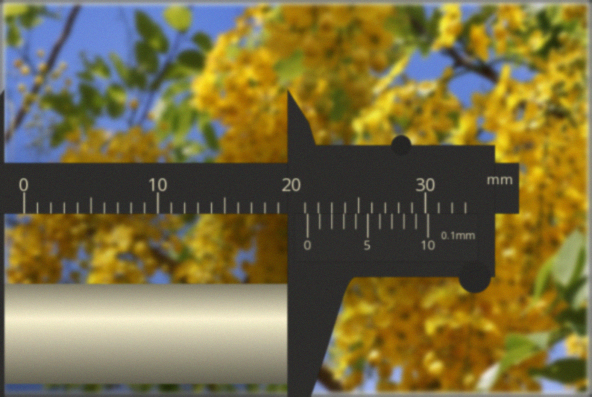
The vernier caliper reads 21.2 mm
